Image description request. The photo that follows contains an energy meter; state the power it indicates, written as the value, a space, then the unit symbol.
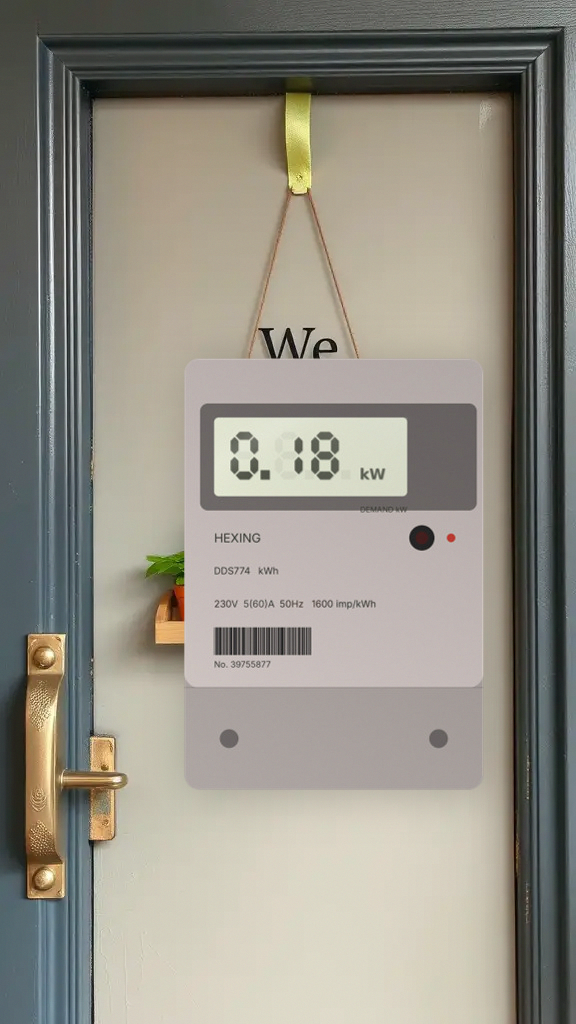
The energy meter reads 0.18 kW
